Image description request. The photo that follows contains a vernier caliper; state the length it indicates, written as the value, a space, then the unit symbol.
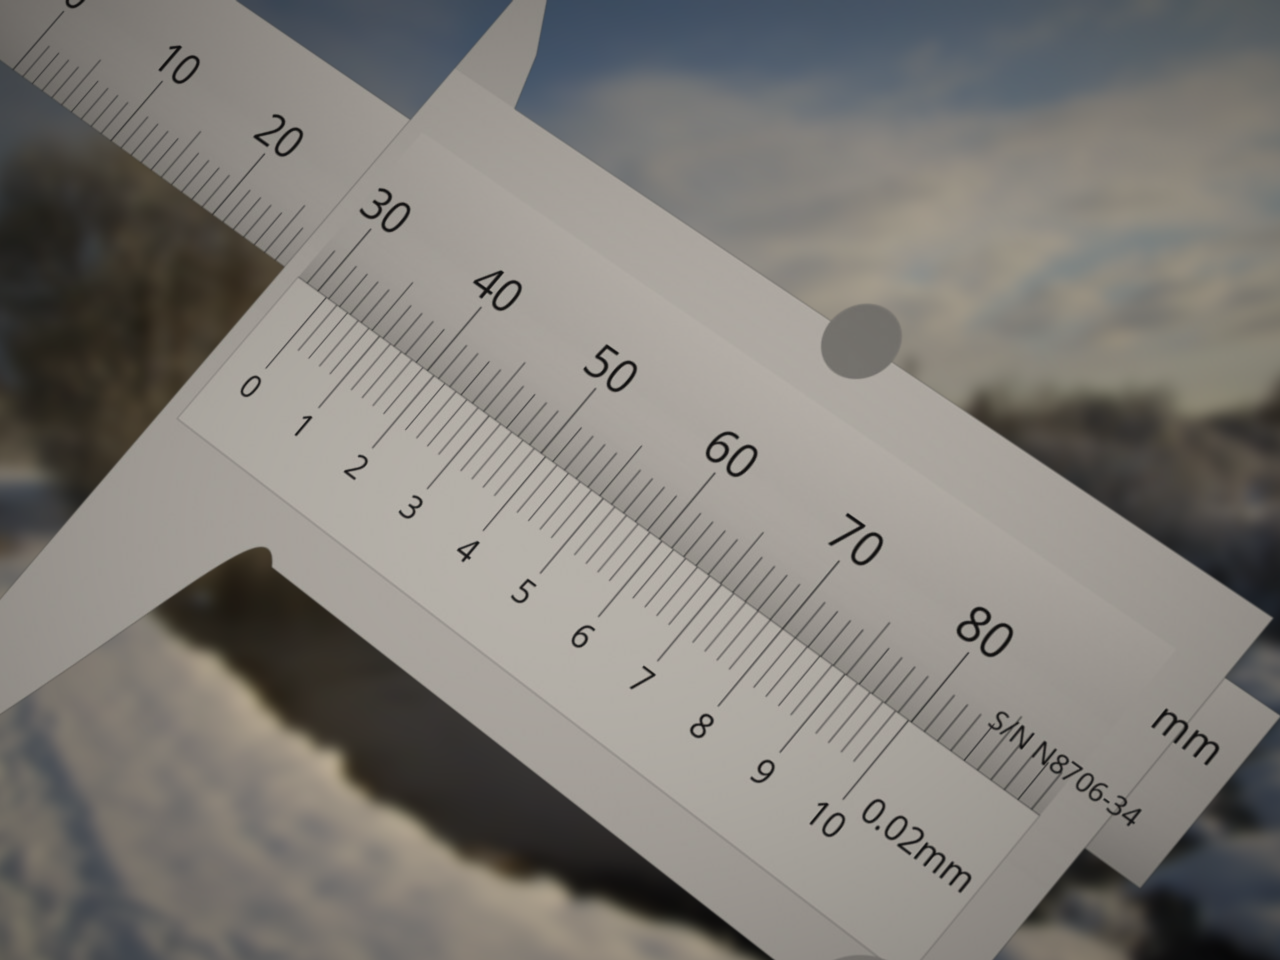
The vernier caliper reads 30.8 mm
